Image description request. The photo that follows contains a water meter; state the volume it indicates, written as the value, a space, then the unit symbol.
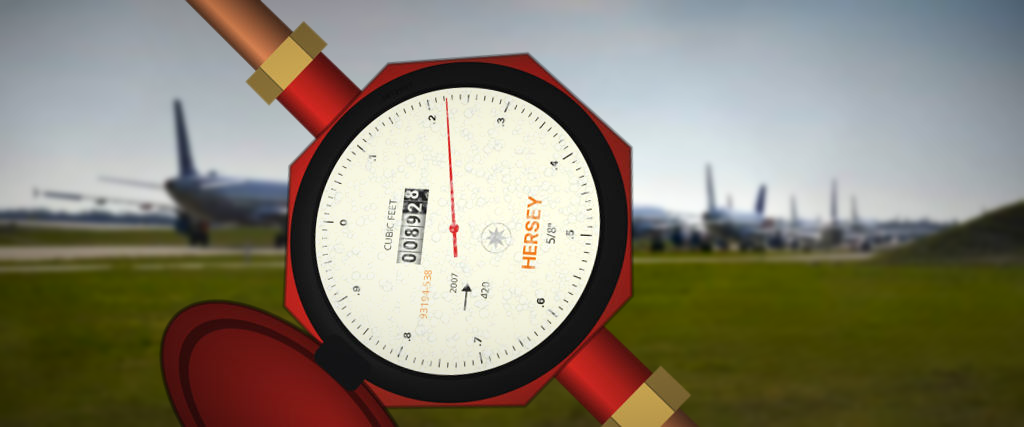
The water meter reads 8928.22 ft³
